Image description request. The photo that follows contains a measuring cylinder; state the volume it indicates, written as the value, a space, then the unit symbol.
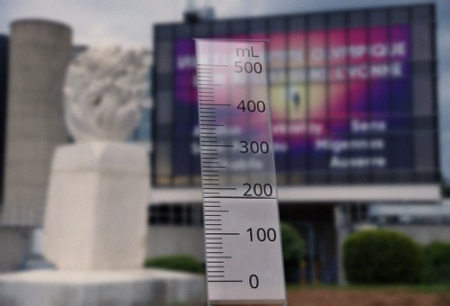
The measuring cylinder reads 180 mL
